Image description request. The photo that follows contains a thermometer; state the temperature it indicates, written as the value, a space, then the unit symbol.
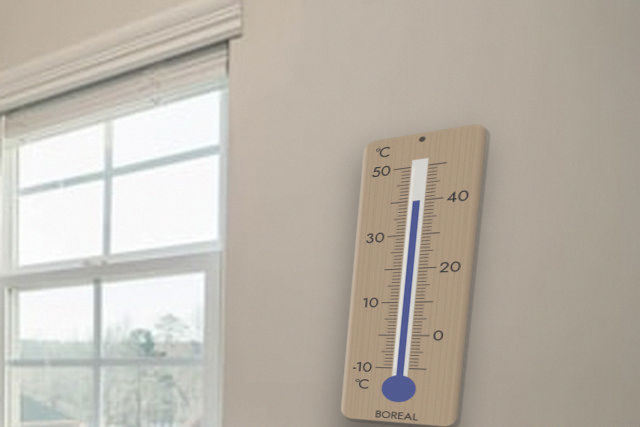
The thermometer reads 40 °C
